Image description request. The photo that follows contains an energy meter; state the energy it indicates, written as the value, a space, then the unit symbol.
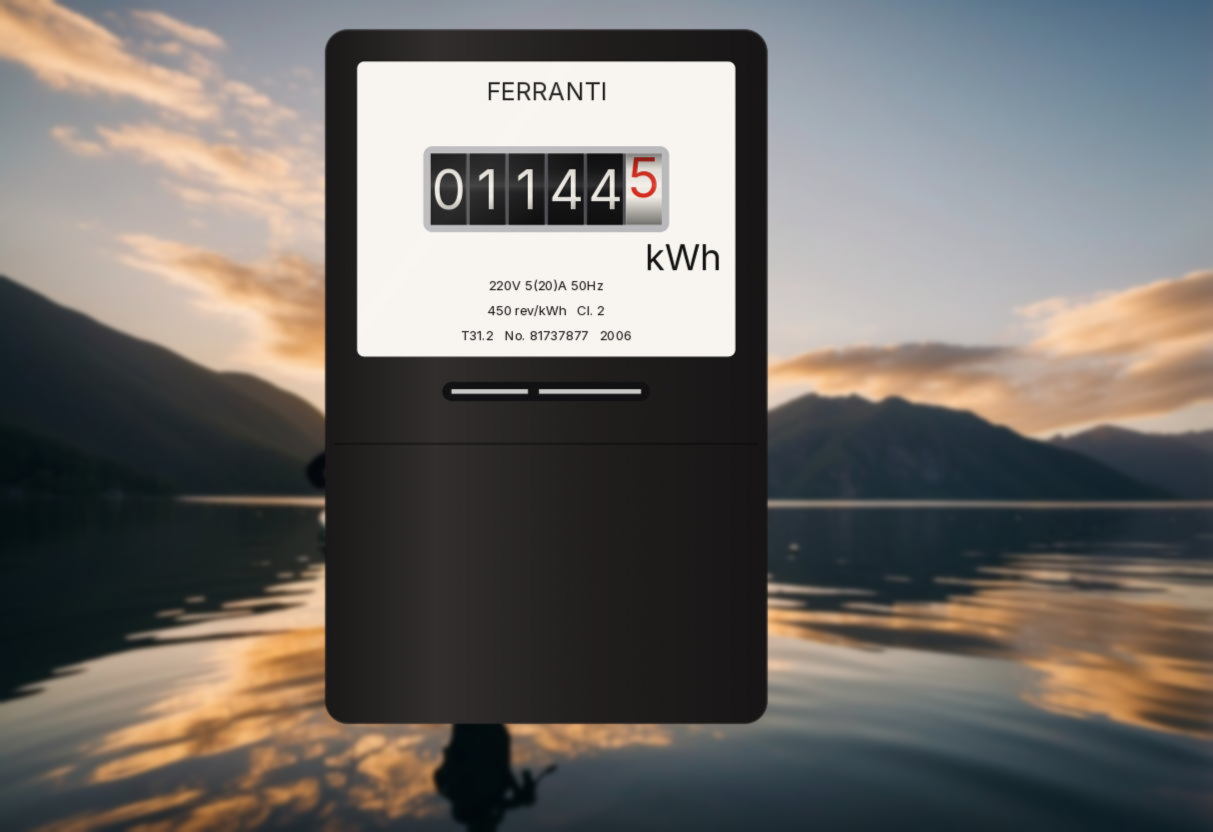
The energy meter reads 1144.5 kWh
